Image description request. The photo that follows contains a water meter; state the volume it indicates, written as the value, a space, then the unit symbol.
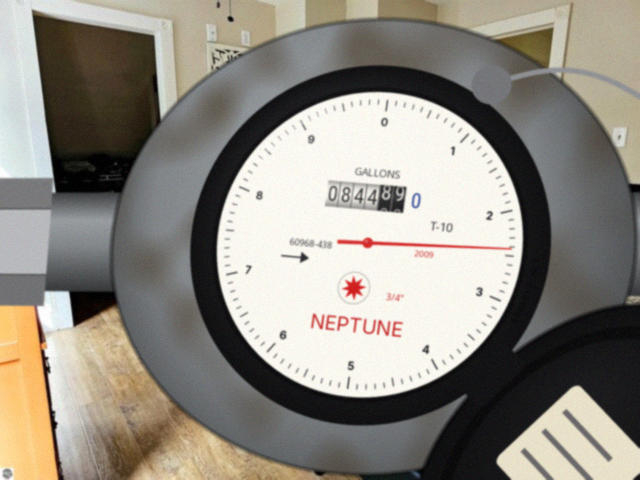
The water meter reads 844892.4 gal
